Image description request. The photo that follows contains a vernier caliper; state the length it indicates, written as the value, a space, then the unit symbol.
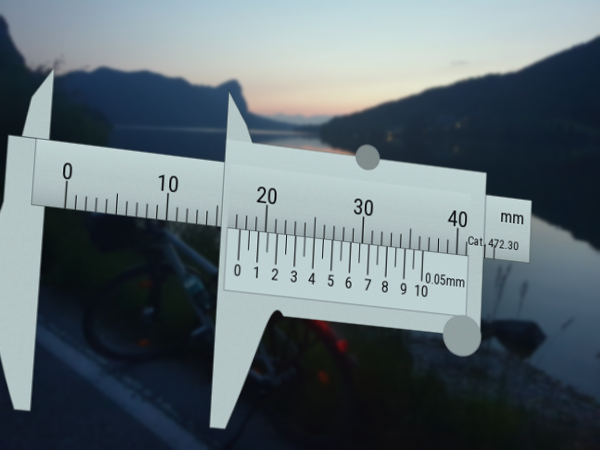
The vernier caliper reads 17.4 mm
